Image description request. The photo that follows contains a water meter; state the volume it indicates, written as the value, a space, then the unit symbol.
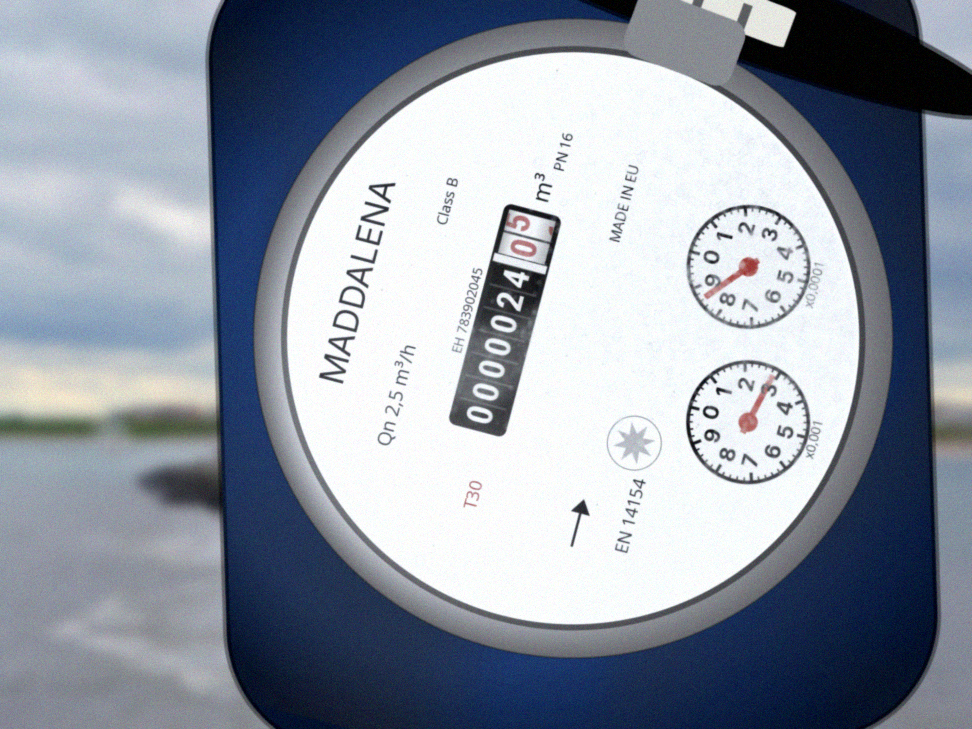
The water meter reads 24.0528 m³
